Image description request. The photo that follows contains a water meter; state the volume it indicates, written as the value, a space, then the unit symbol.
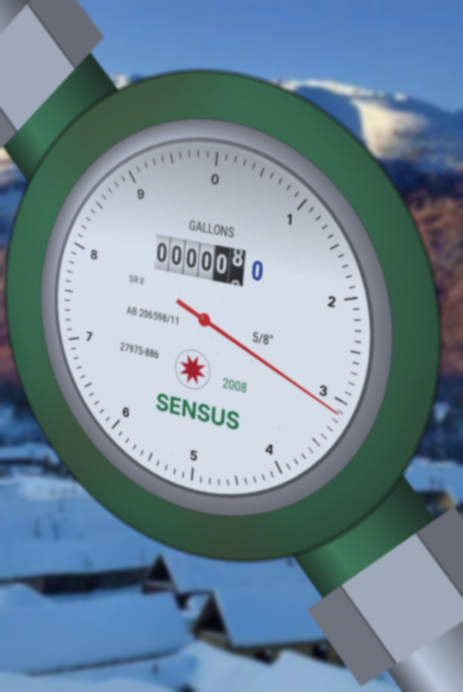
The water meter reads 83.1 gal
